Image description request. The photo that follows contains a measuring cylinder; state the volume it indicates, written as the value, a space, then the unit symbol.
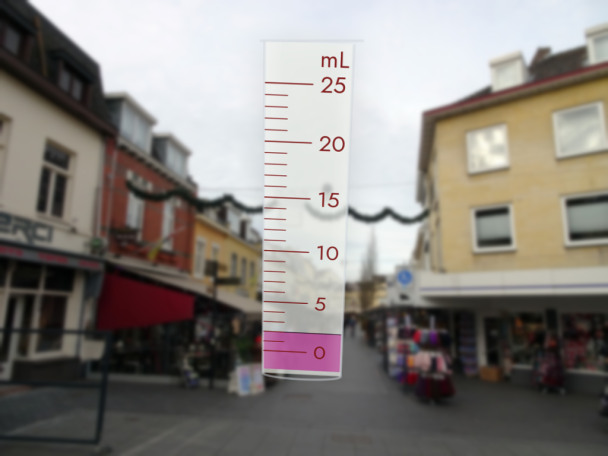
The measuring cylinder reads 2 mL
